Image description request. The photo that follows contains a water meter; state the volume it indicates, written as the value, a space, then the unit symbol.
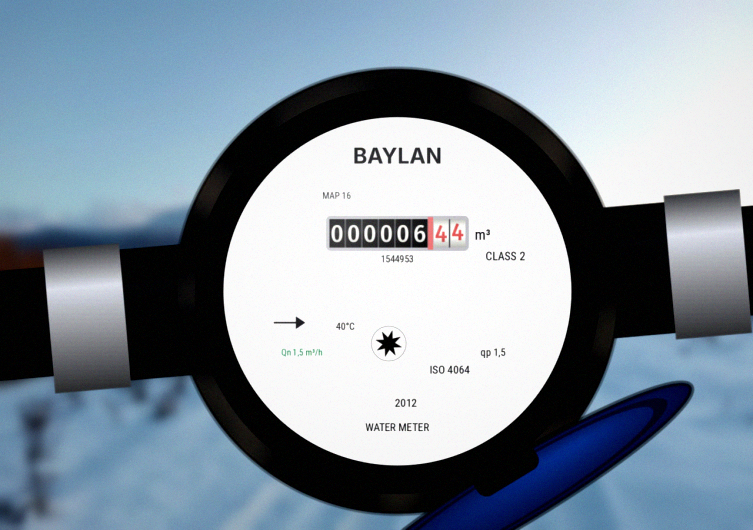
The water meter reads 6.44 m³
